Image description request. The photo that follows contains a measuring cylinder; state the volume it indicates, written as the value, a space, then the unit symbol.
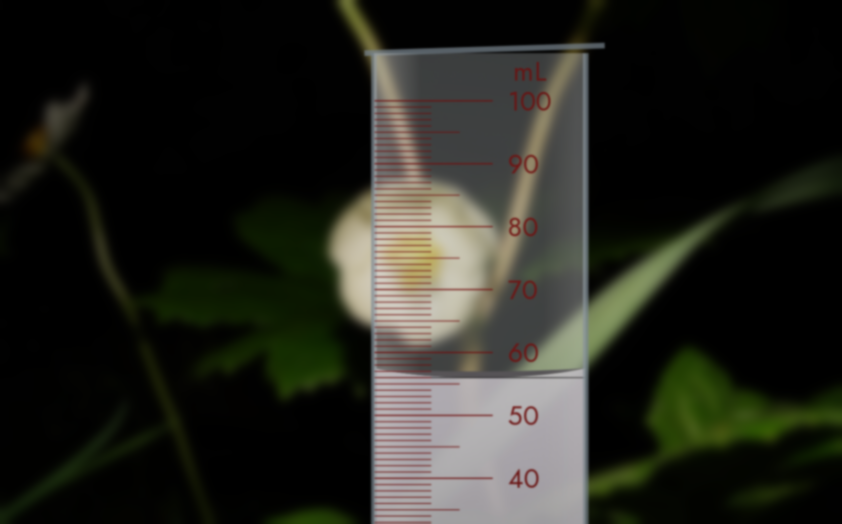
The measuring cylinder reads 56 mL
